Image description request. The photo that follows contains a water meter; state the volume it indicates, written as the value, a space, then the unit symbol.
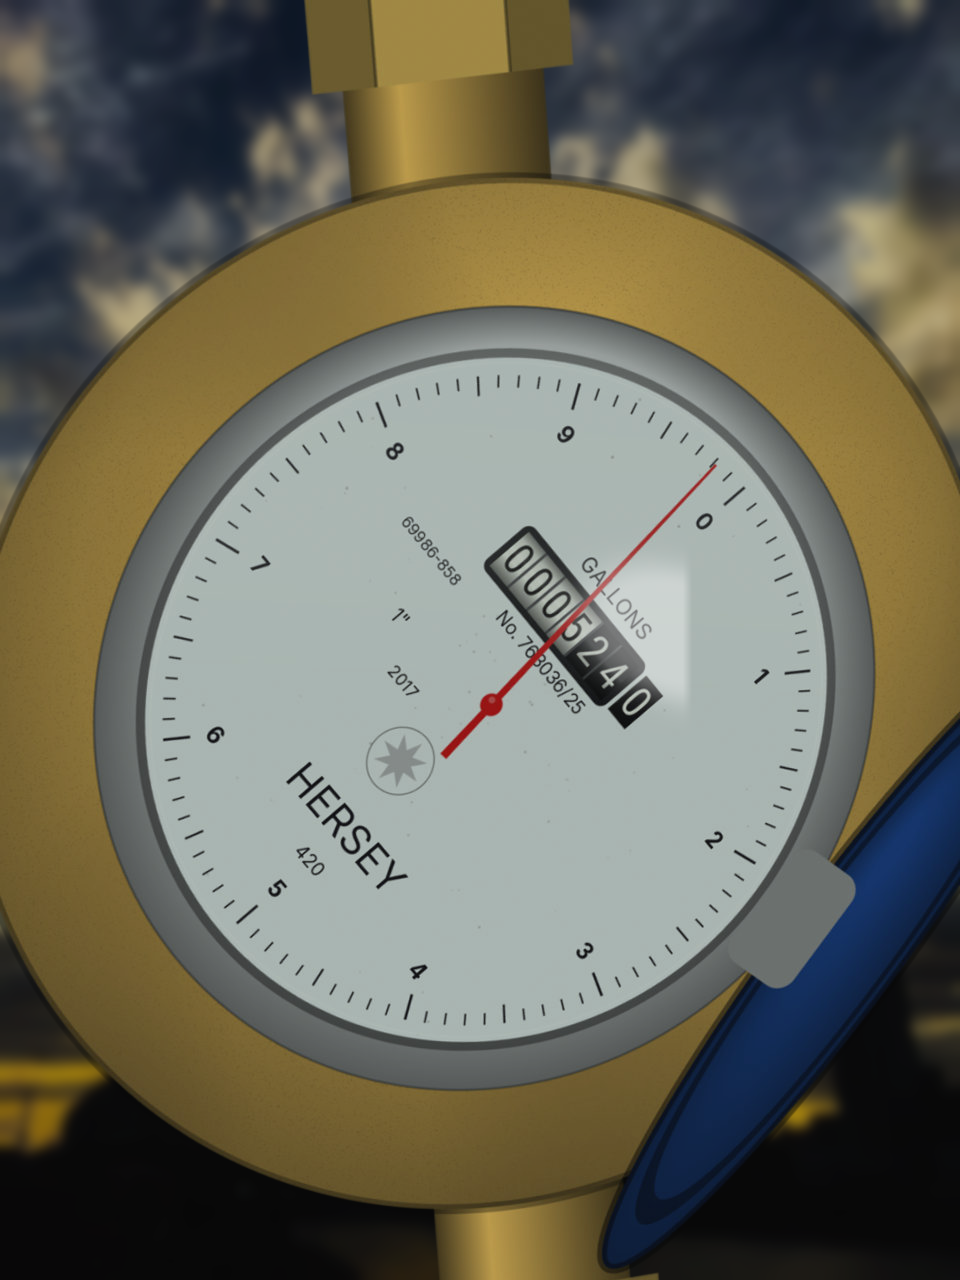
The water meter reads 5239.8 gal
